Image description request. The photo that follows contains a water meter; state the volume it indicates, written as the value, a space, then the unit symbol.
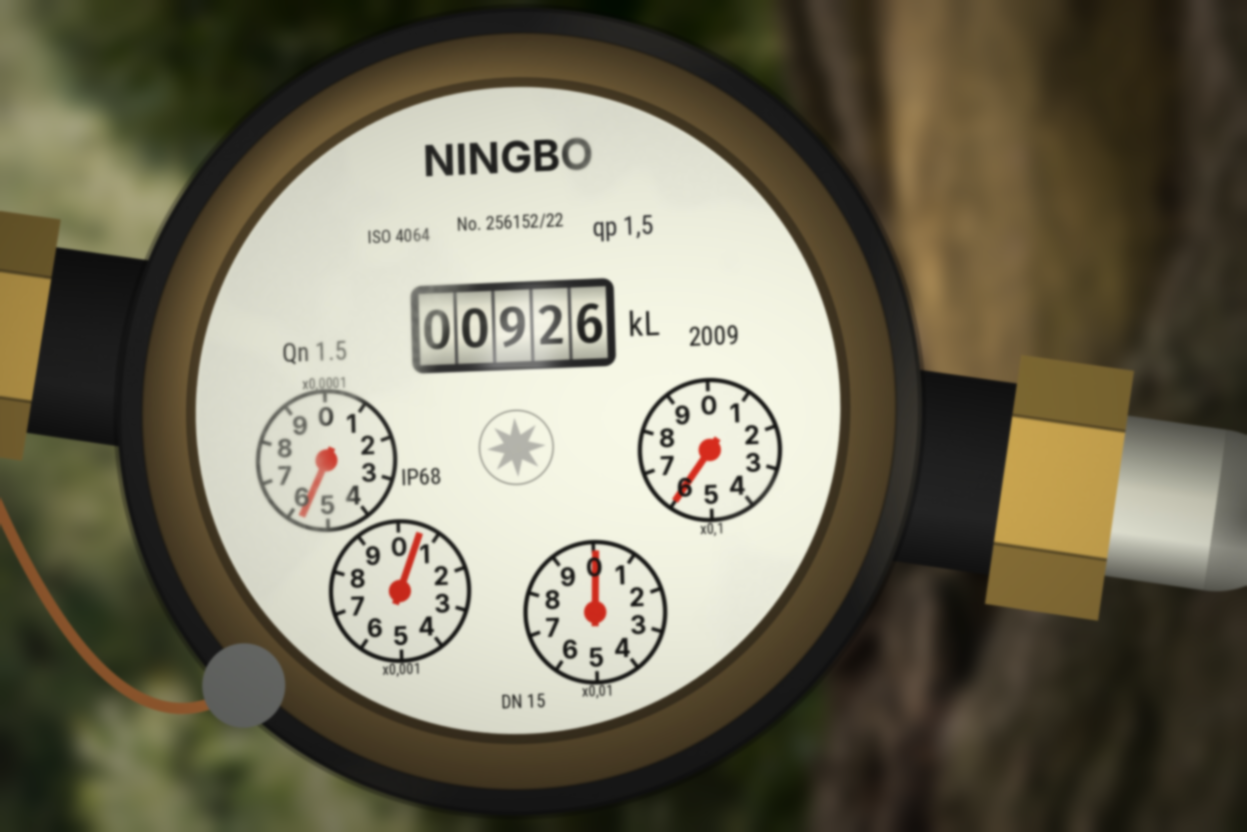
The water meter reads 926.6005 kL
